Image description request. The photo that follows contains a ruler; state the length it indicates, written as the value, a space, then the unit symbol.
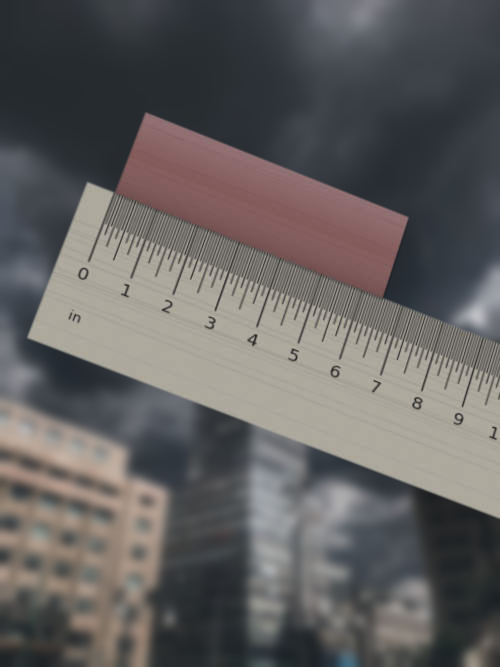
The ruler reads 6.5 in
